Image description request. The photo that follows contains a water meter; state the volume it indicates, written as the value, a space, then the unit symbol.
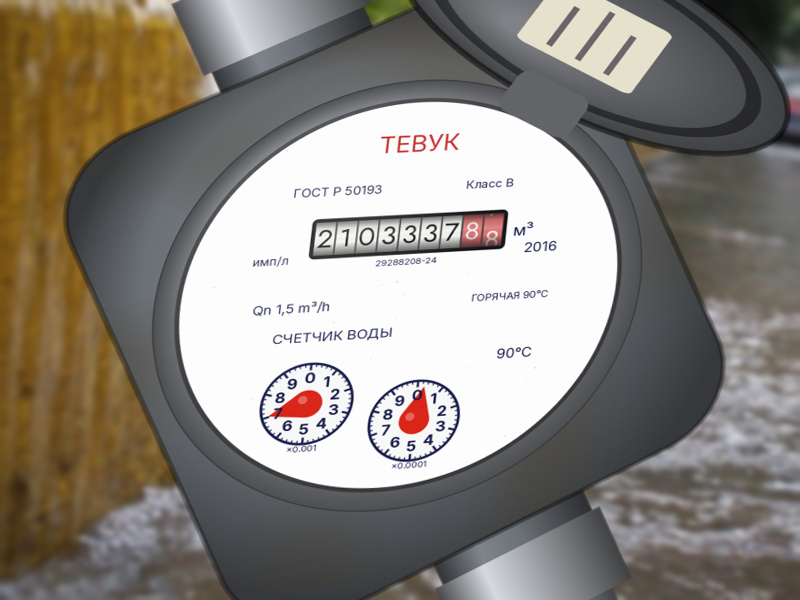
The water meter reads 2103337.8770 m³
